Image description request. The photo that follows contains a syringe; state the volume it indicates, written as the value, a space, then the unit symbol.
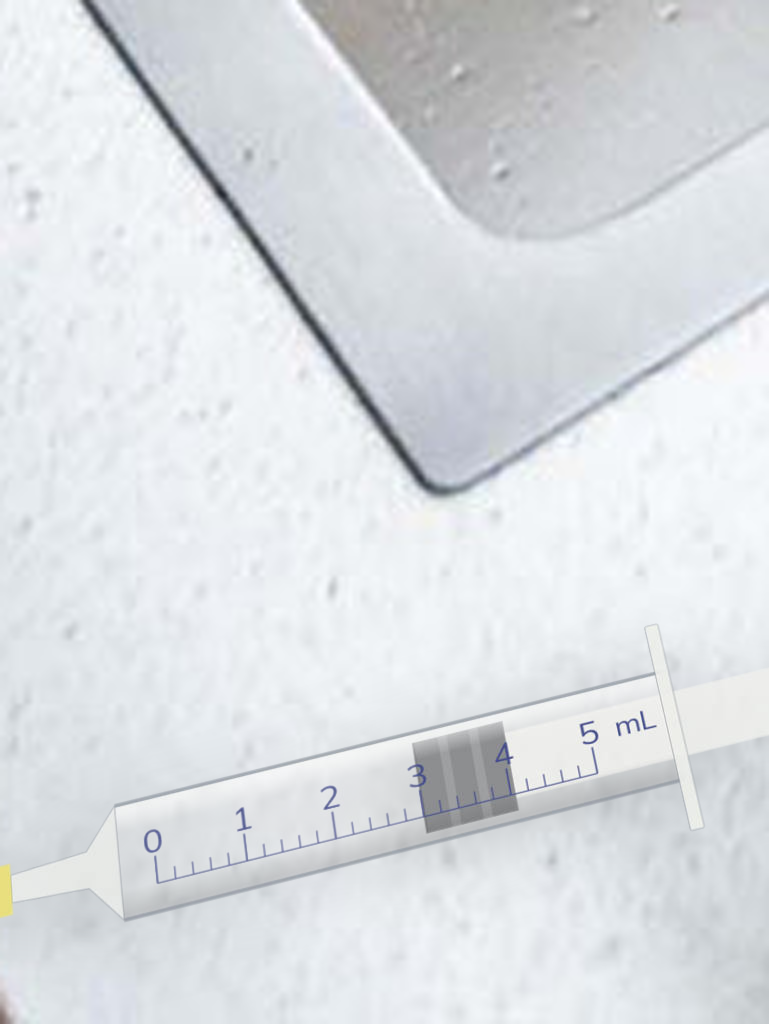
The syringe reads 3 mL
